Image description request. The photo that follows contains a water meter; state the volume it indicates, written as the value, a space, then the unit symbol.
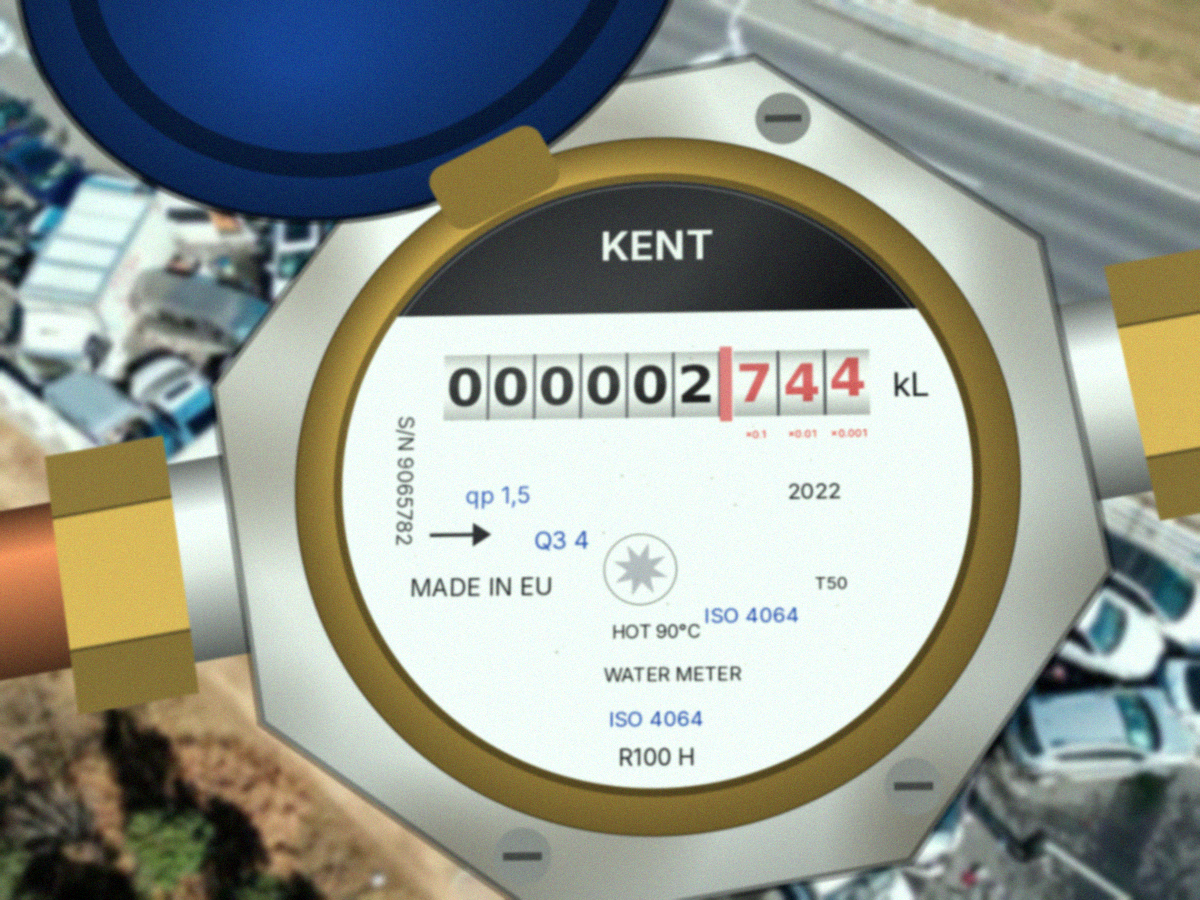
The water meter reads 2.744 kL
